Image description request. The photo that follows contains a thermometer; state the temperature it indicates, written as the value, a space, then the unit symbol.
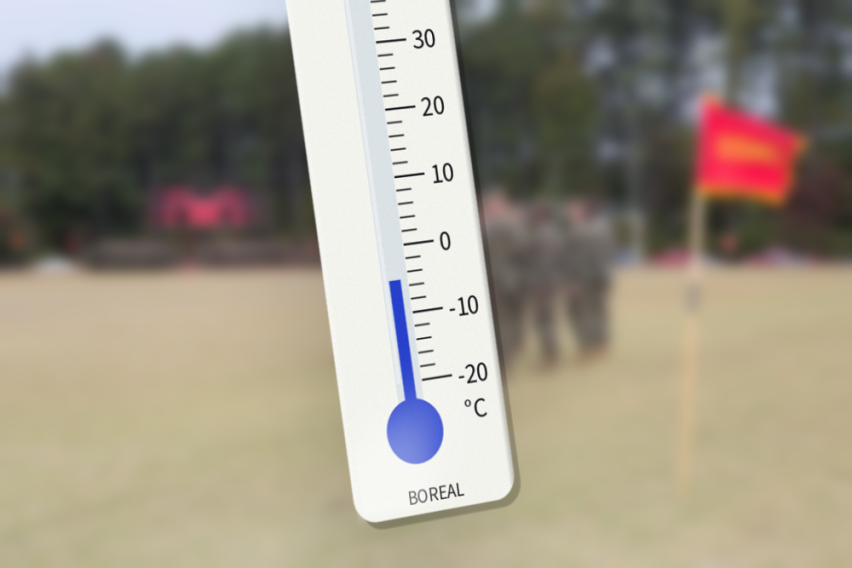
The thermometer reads -5 °C
